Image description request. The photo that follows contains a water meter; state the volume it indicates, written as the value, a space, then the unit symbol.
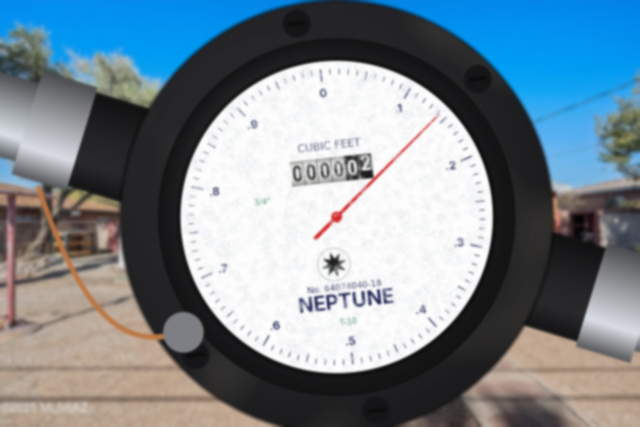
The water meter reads 2.14 ft³
